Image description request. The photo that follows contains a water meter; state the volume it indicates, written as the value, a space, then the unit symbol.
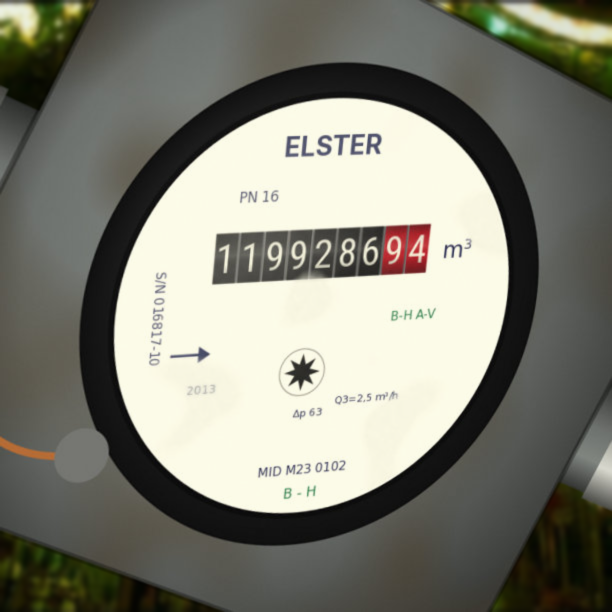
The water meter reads 1199286.94 m³
